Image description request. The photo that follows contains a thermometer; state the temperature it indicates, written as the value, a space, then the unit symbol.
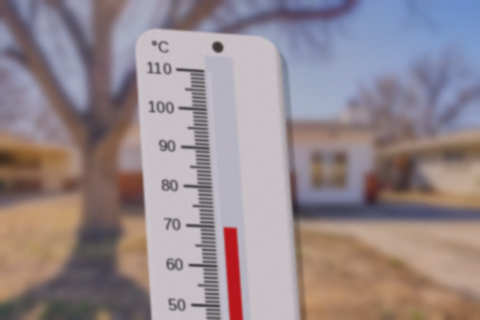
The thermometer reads 70 °C
